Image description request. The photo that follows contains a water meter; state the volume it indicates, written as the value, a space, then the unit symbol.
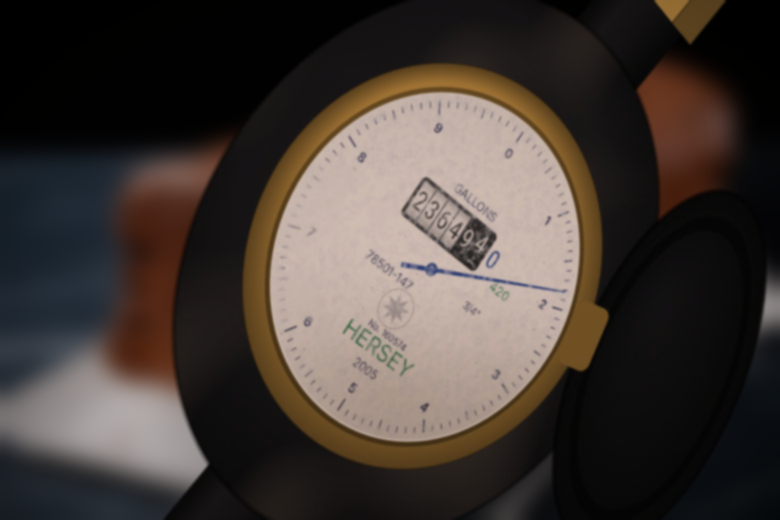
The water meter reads 2364941.8 gal
